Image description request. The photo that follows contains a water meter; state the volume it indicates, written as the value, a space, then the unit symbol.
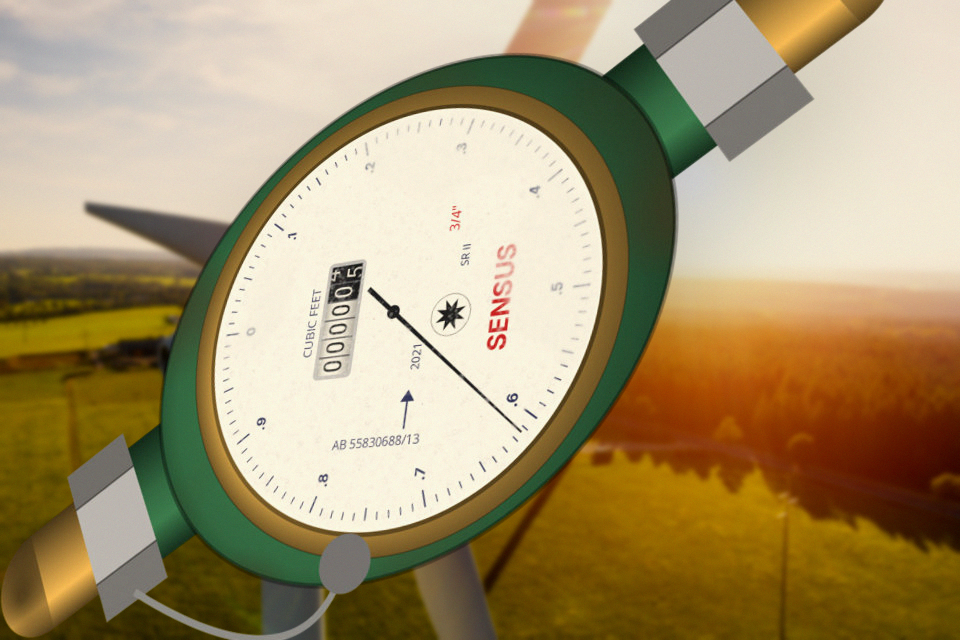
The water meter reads 4.61 ft³
